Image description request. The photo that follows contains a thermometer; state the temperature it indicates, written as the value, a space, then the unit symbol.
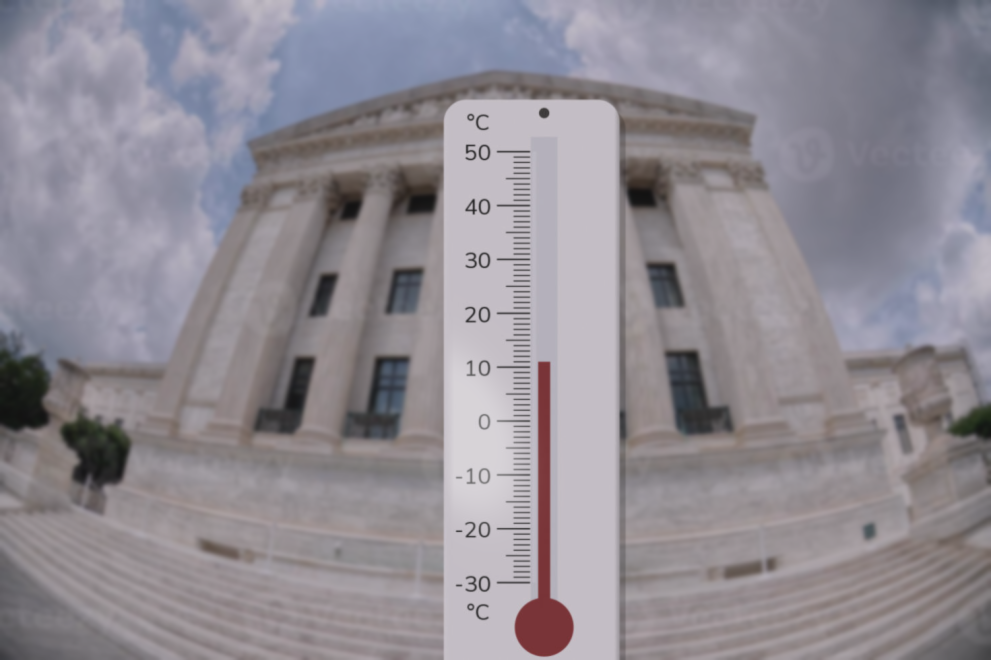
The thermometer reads 11 °C
